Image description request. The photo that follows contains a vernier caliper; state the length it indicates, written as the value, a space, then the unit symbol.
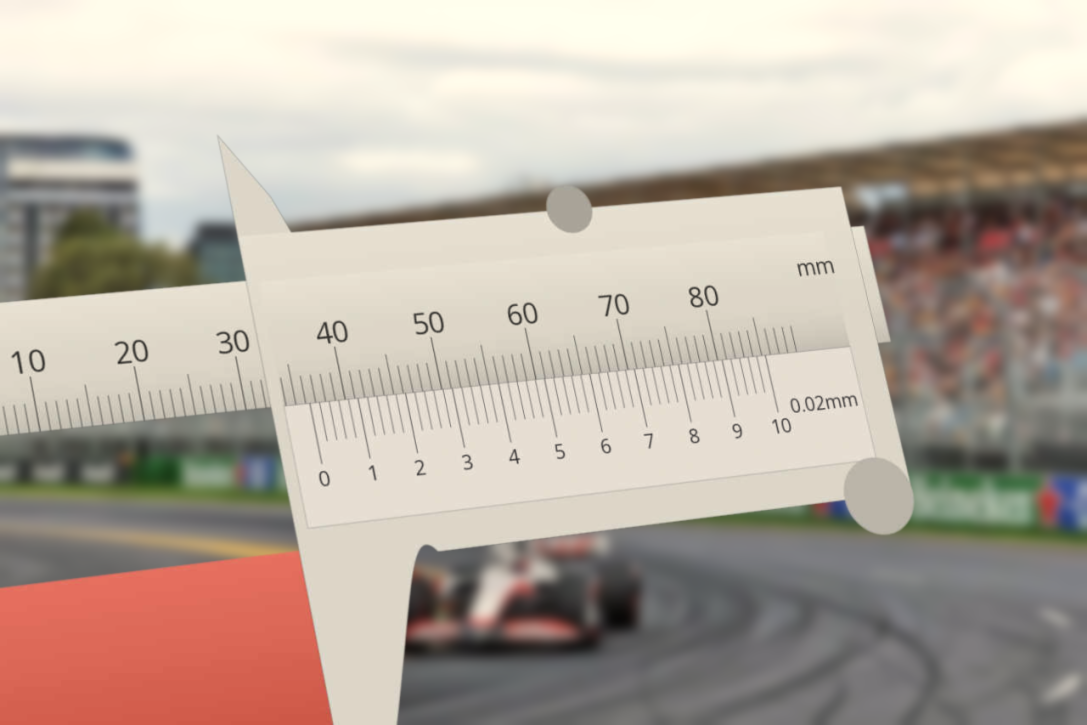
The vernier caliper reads 36.4 mm
